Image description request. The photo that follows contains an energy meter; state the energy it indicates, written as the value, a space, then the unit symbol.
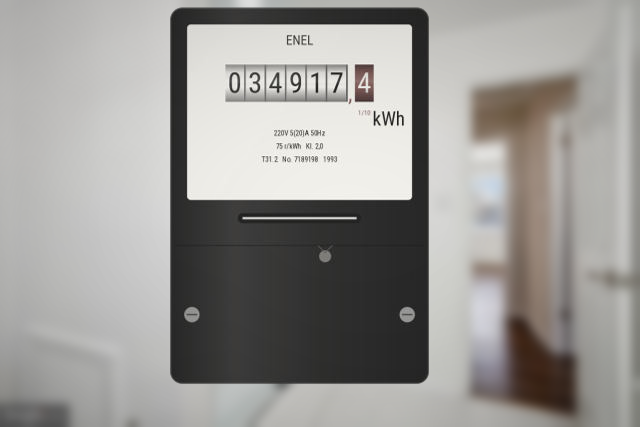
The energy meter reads 34917.4 kWh
